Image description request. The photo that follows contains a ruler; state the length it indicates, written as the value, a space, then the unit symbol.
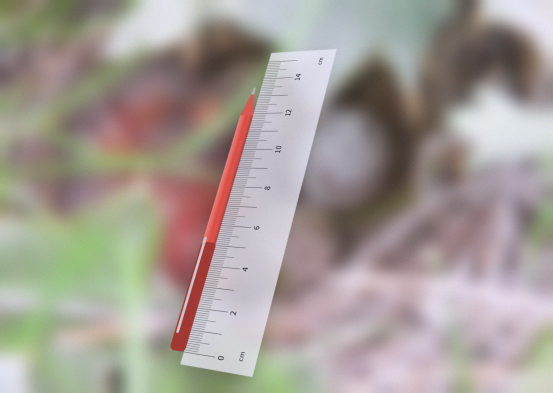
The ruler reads 13.5 cm
